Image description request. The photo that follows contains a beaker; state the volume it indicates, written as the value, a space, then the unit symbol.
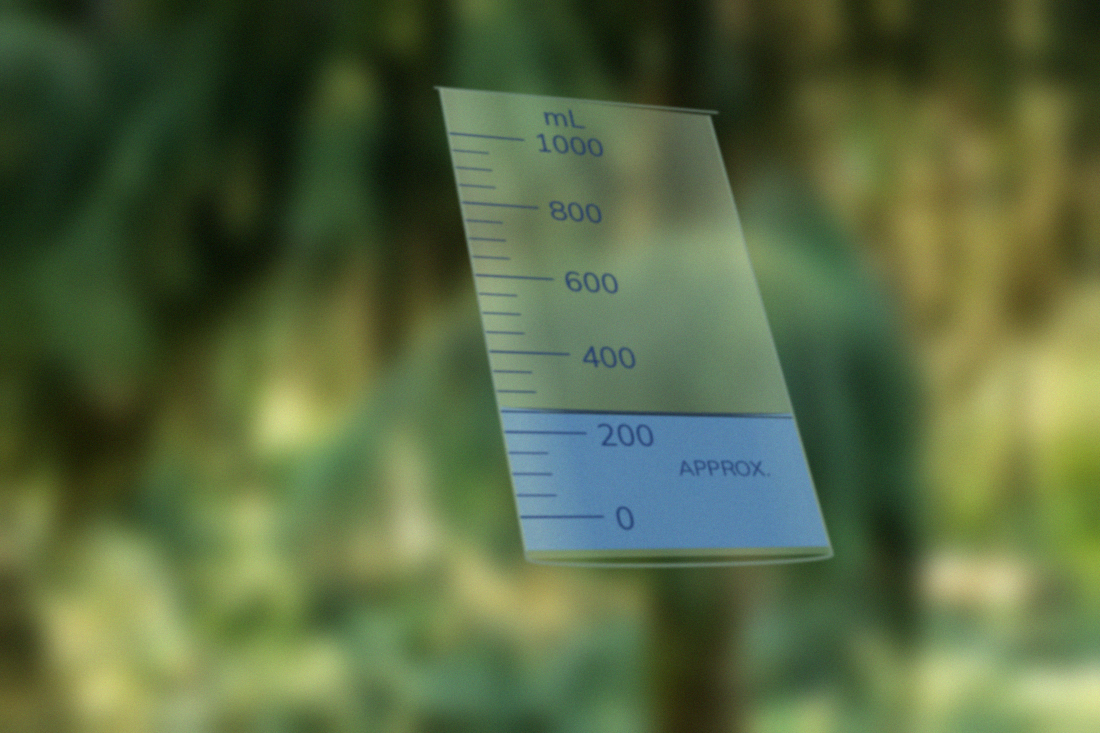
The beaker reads 250 mL
